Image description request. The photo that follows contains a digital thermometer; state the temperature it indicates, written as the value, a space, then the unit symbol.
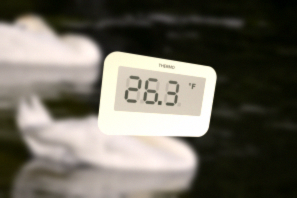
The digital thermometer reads 26.3 °F
